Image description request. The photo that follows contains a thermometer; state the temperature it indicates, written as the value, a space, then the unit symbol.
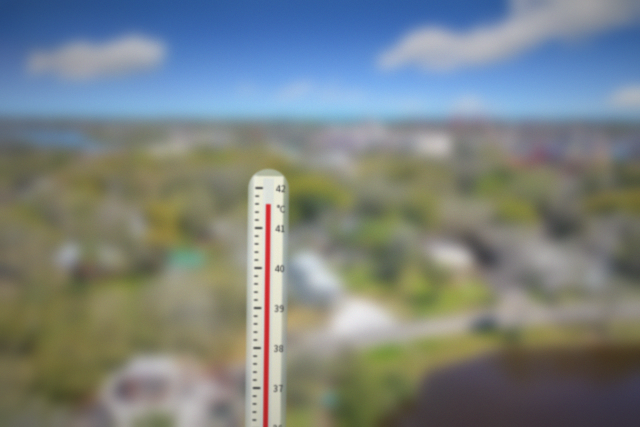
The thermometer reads 41.6 °C
